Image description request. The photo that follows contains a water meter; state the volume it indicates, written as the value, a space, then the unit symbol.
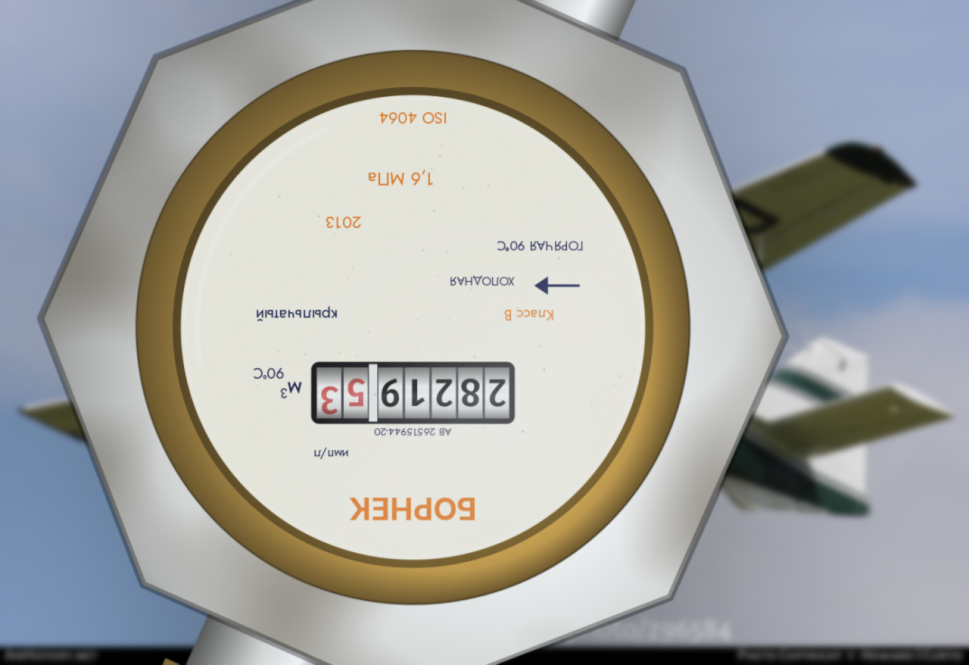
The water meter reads 28219.53 m³
